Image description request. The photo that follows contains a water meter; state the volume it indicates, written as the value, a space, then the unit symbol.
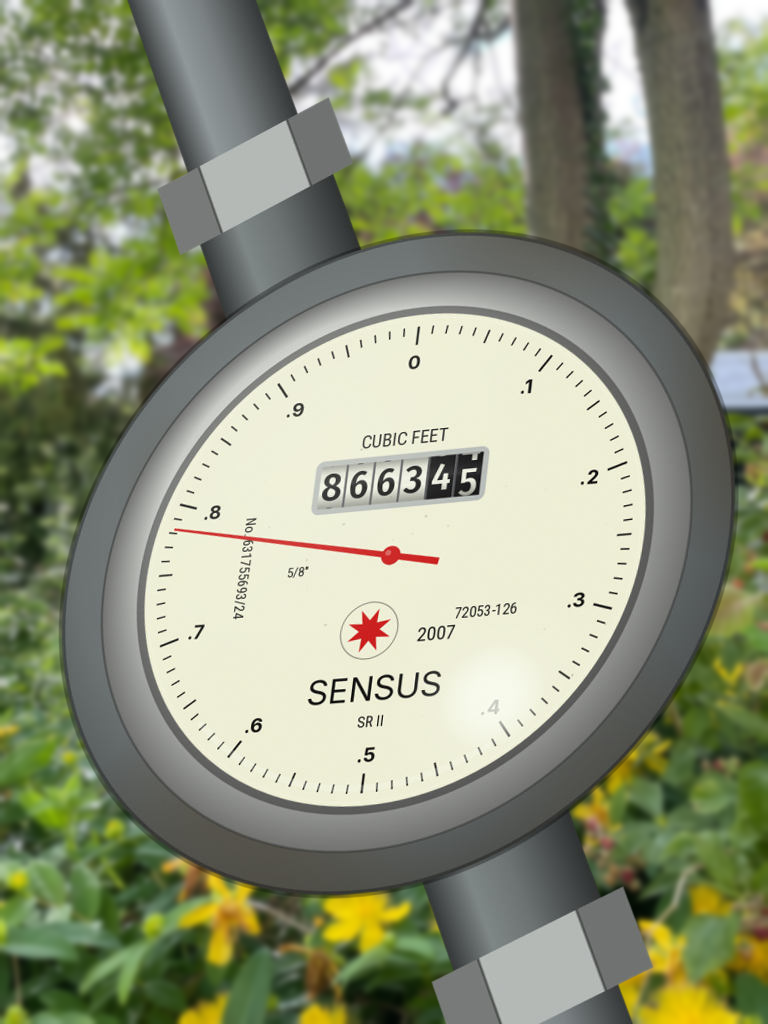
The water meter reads 866344.78 ft³
